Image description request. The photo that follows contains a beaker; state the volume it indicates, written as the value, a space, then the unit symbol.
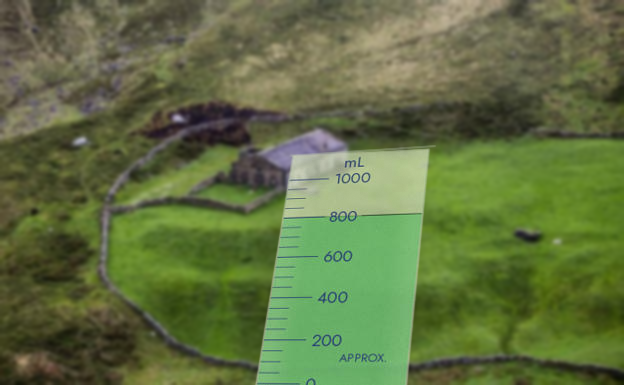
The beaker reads 800 mL
